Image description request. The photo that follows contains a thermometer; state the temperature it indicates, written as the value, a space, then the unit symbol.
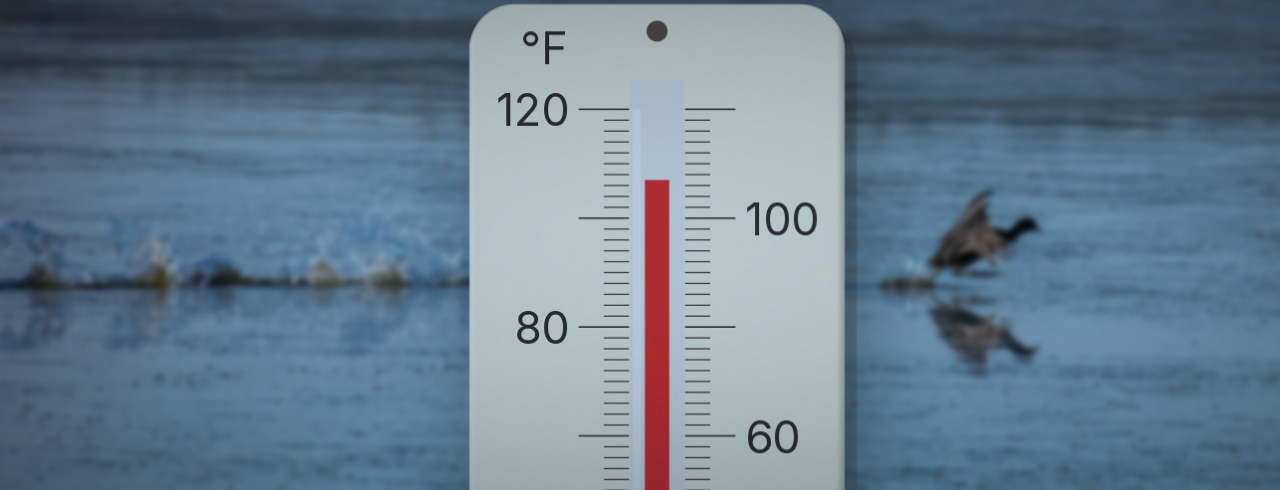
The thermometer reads 107 °F
